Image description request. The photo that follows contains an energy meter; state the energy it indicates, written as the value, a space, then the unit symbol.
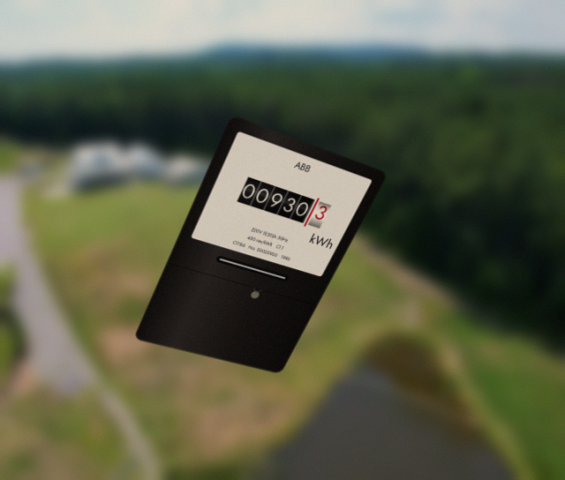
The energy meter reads 930.3 kWh
